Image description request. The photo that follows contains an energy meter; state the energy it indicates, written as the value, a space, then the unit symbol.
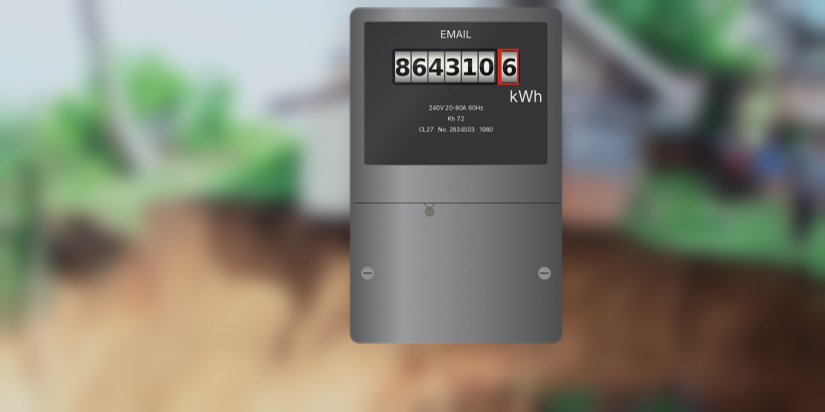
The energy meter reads 864310.6 kWh
